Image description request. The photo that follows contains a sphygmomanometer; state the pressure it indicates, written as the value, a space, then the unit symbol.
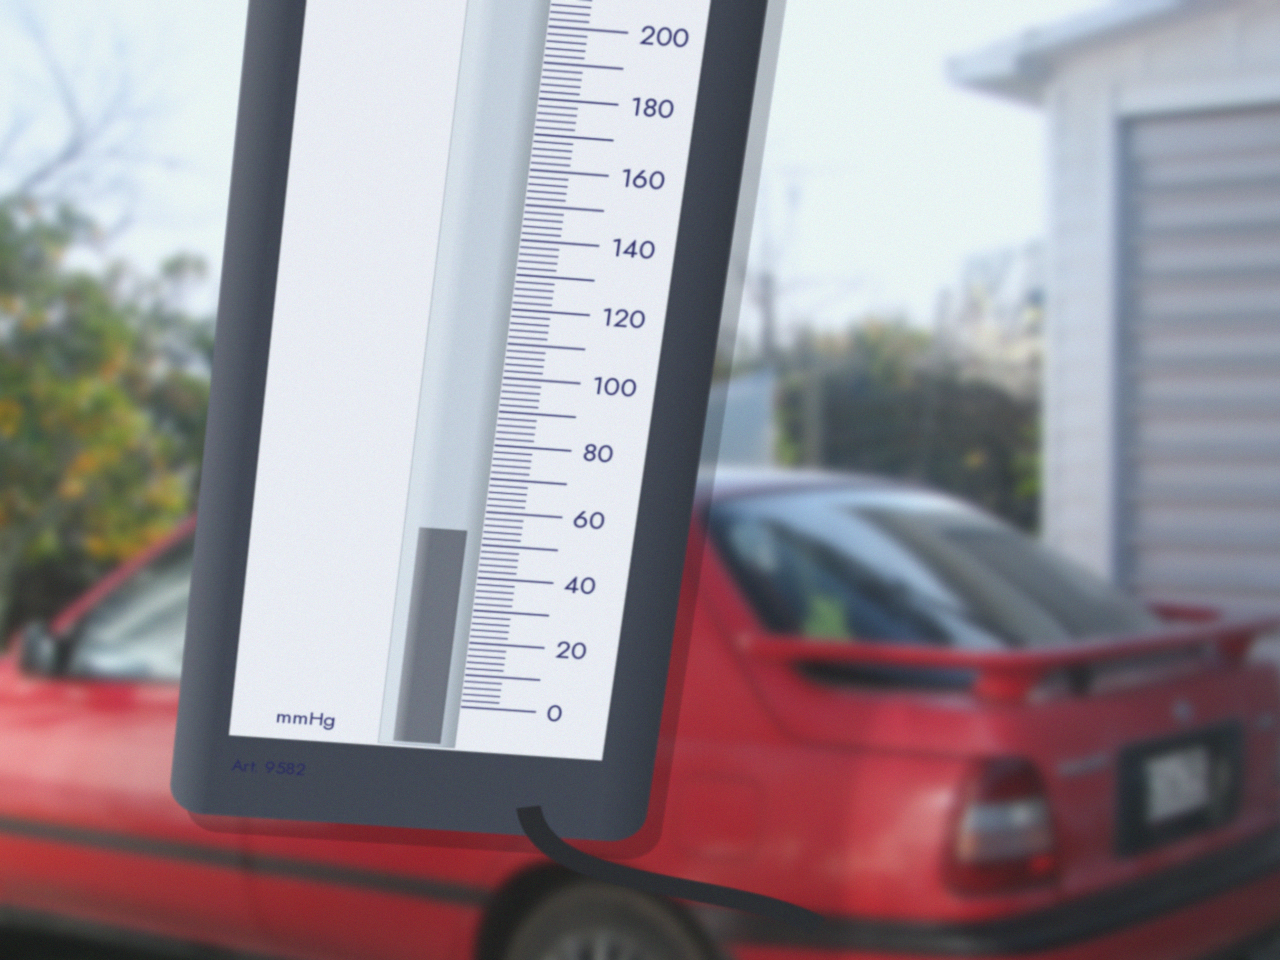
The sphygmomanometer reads 54 mmHg
